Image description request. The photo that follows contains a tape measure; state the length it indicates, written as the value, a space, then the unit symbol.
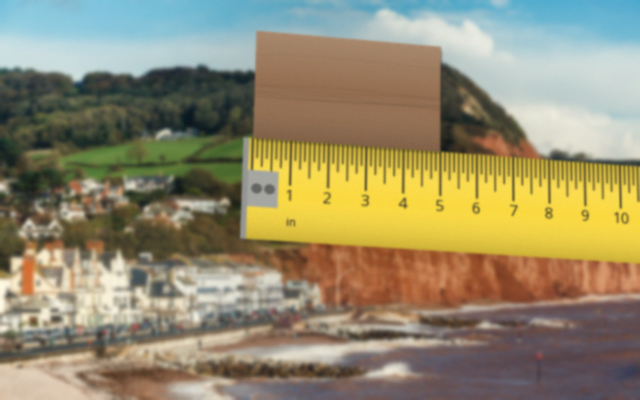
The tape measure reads 5 in
